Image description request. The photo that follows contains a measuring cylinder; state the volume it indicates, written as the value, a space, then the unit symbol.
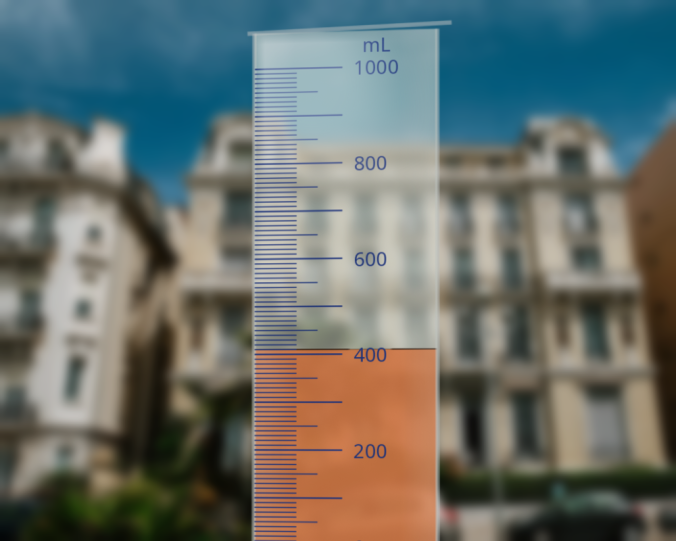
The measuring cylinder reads 410 mL
